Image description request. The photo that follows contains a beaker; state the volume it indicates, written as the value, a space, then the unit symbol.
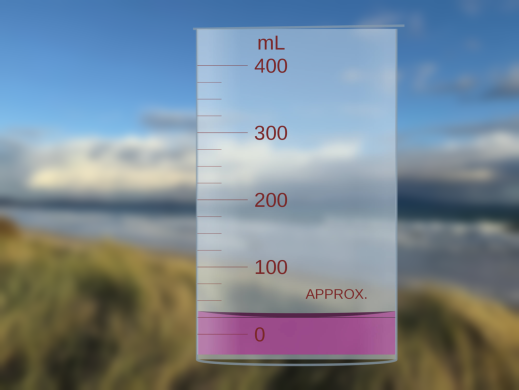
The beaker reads 25 mL
